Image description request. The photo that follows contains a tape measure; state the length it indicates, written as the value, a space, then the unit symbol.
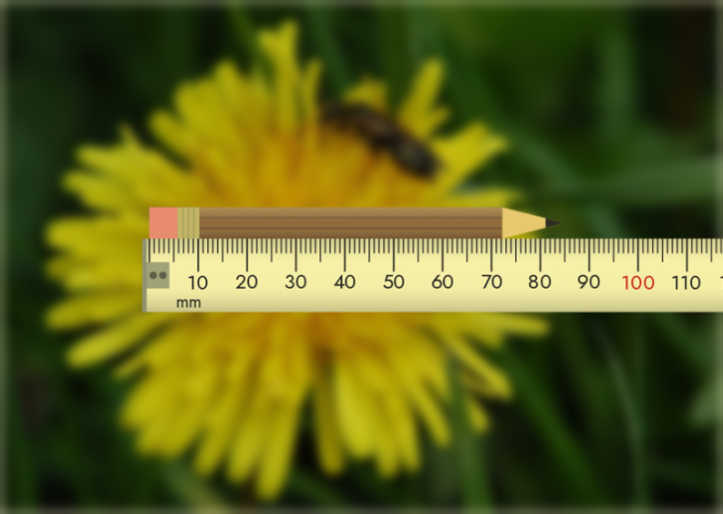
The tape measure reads 84 mm
